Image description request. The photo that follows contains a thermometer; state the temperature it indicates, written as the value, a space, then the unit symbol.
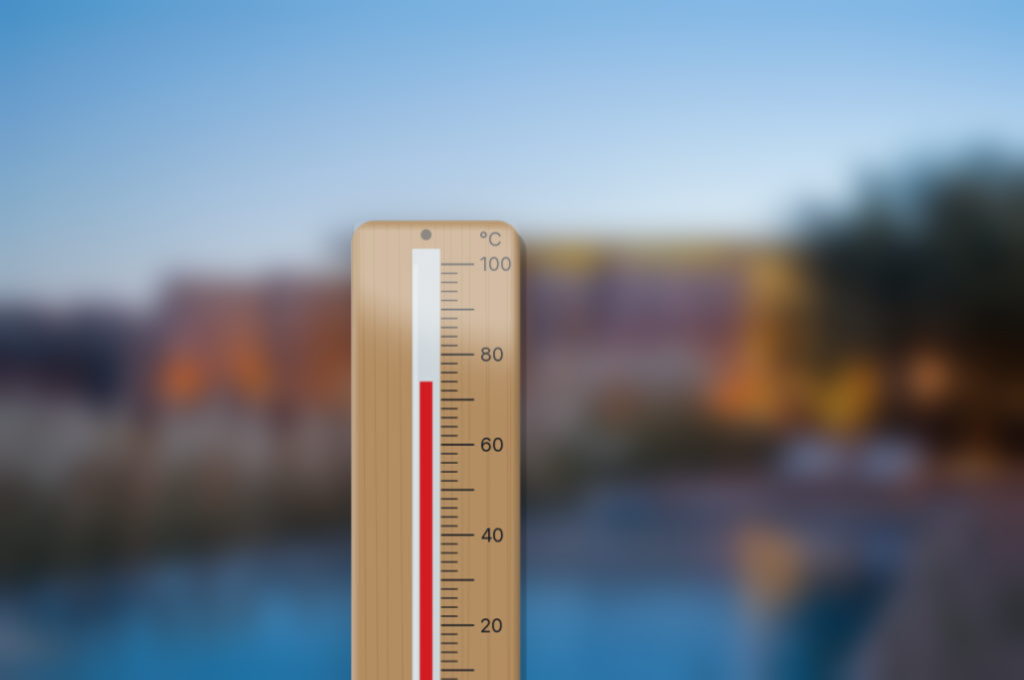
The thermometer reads 74 °C
